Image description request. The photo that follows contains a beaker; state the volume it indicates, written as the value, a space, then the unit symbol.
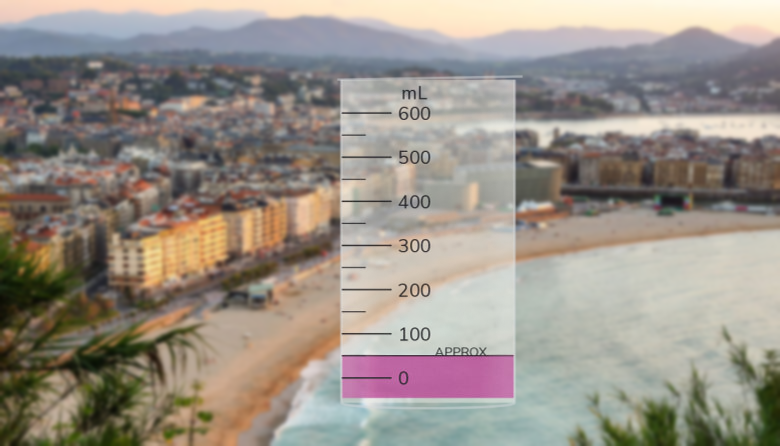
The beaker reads 50 mL
